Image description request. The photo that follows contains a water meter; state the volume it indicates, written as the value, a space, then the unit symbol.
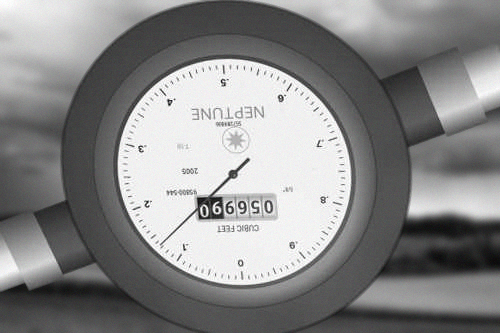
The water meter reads 56990.13 ft³
